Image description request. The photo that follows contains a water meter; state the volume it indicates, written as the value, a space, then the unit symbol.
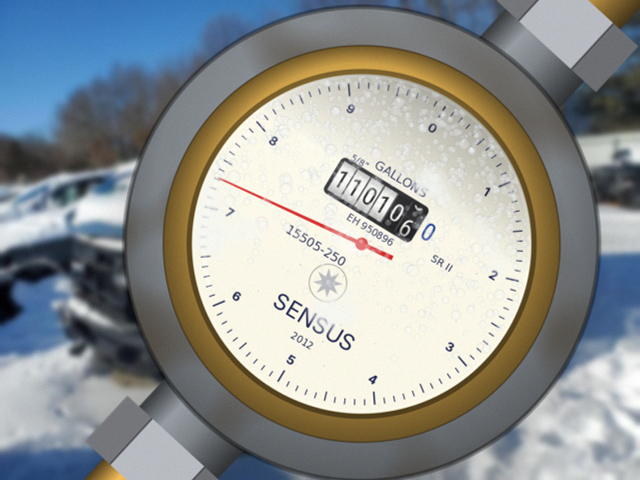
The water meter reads 1101057.3 gal
